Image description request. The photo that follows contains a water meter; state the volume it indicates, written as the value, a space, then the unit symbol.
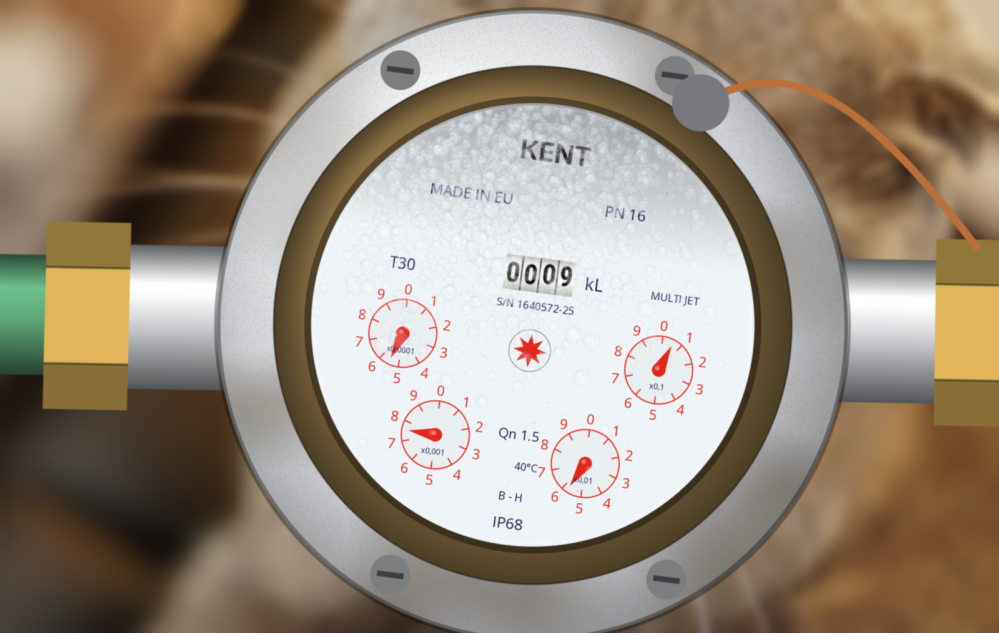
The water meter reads 9.0575 kL
